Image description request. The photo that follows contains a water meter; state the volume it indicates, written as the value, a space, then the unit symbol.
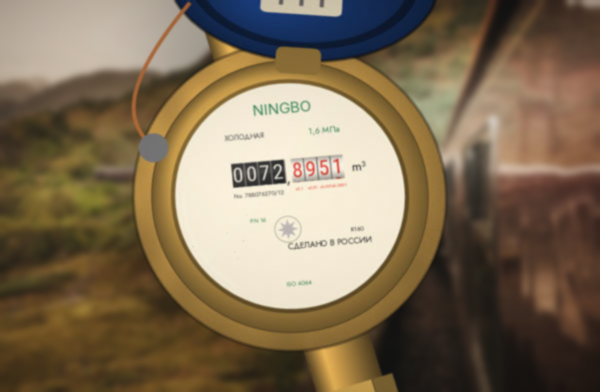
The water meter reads 72.8951 m³
